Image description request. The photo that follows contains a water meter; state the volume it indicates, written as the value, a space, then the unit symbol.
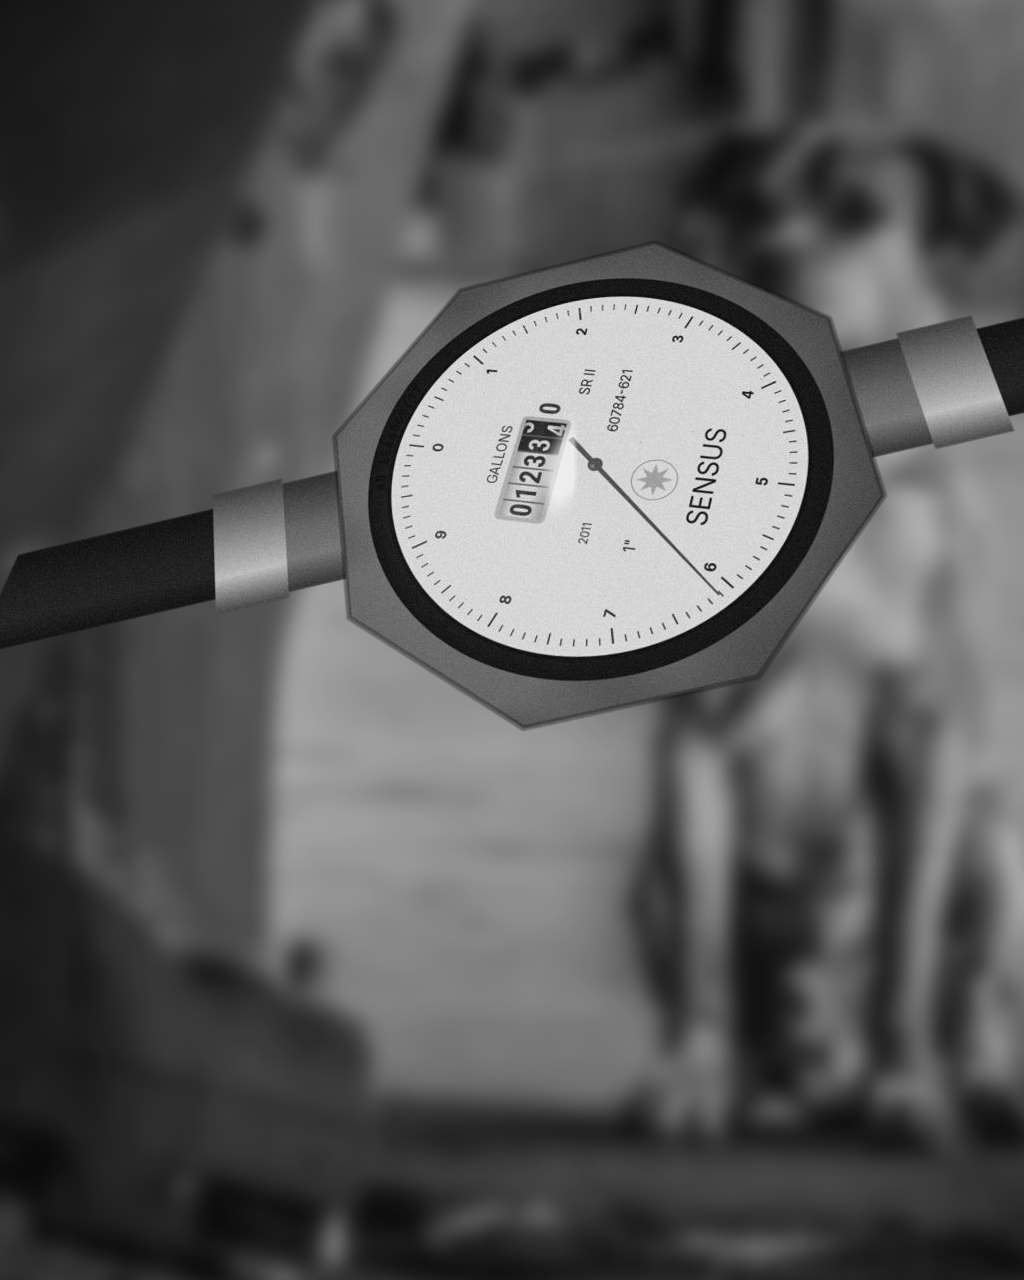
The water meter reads 123336.1 gal
